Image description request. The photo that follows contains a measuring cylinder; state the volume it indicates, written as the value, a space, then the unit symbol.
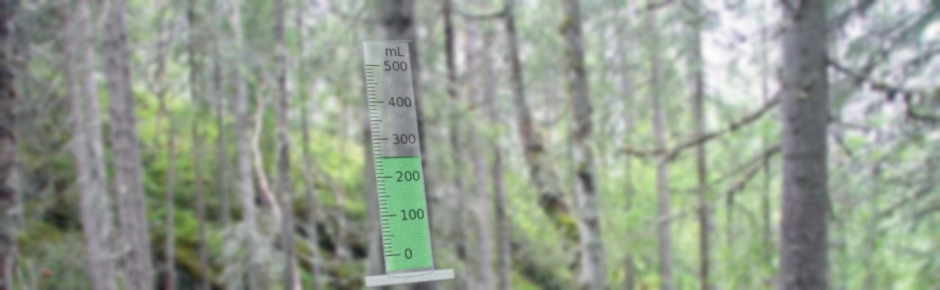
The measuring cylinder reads 250 mL
